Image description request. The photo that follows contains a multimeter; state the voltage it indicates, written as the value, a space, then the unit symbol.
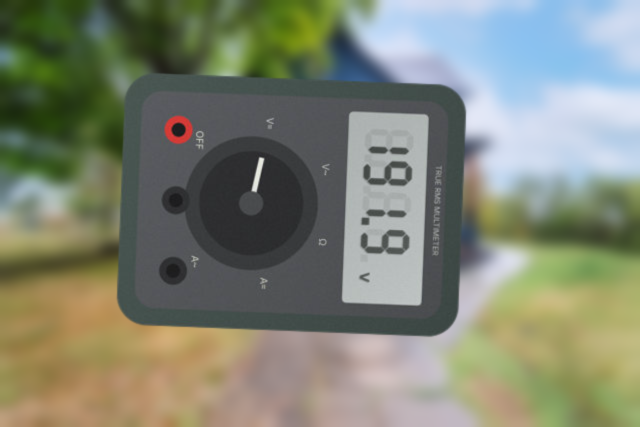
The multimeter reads 191.9 V
